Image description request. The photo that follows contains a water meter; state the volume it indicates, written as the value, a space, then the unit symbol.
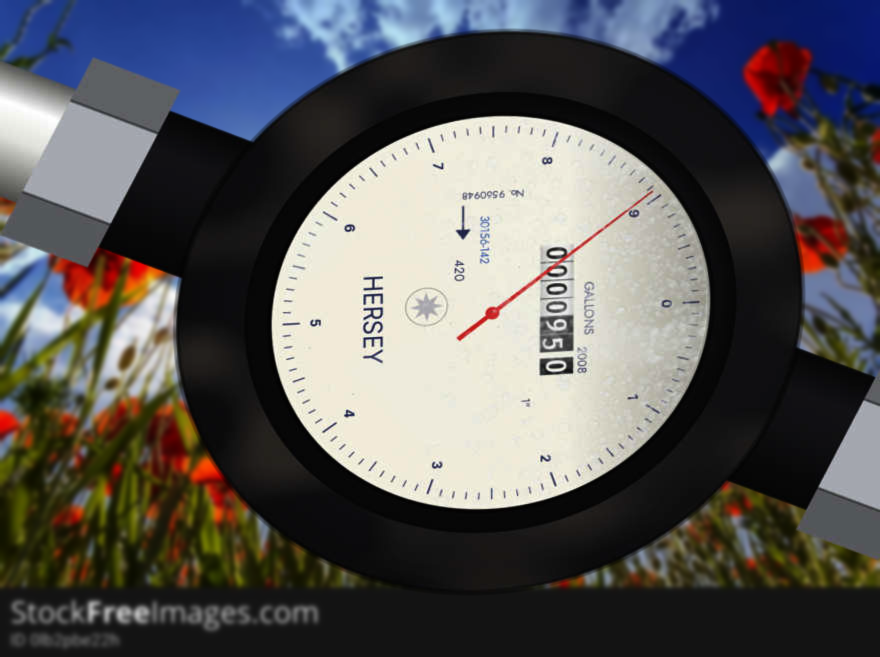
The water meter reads 948.9 gal
